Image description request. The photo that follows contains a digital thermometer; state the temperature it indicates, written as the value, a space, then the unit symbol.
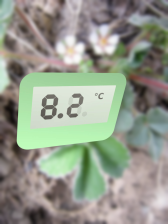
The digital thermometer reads 8.2 °C
